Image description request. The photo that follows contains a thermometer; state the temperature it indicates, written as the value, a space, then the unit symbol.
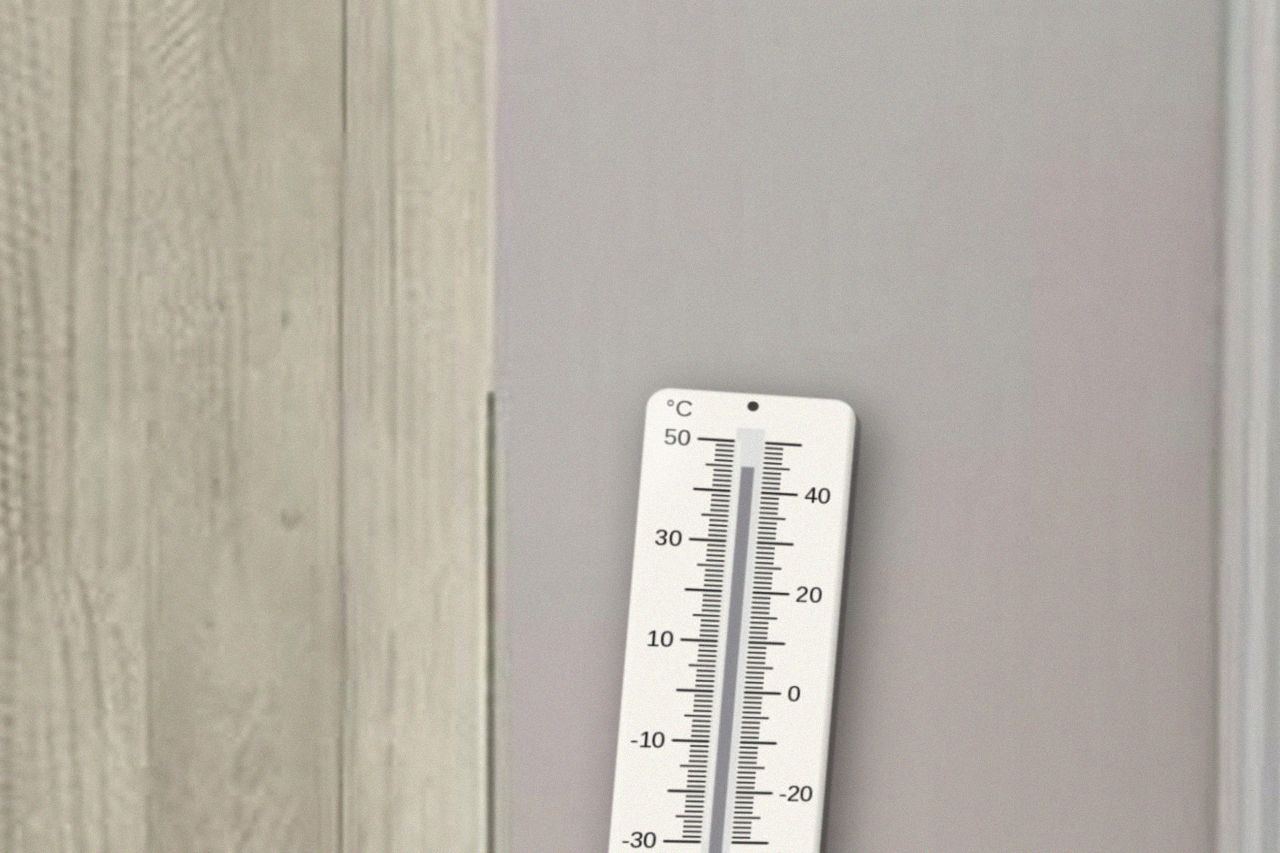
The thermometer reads 45 °C
